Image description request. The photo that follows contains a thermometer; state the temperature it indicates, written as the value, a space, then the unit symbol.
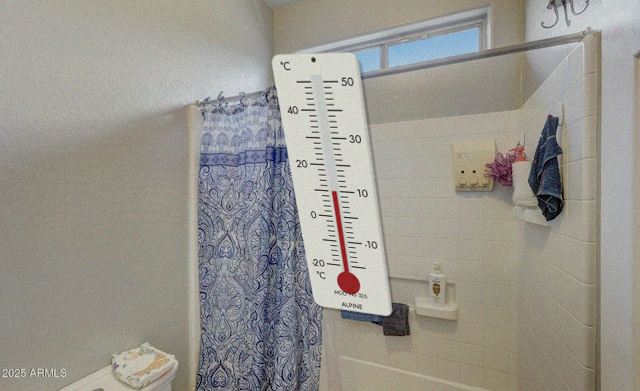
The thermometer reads 10 °C
